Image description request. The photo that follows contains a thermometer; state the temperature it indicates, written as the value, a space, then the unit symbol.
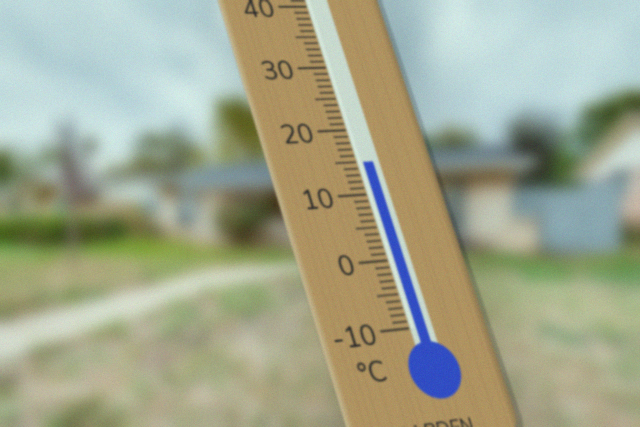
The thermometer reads 15 °C
